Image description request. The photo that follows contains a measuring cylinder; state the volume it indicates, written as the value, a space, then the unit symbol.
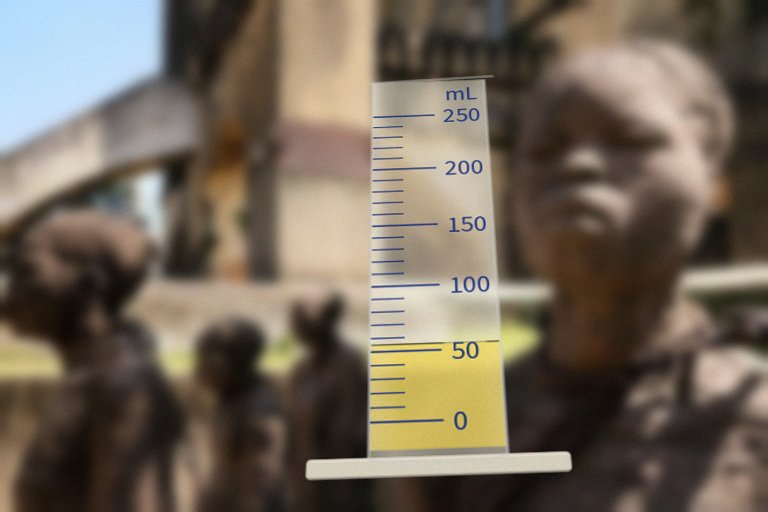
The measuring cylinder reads 55 mL
